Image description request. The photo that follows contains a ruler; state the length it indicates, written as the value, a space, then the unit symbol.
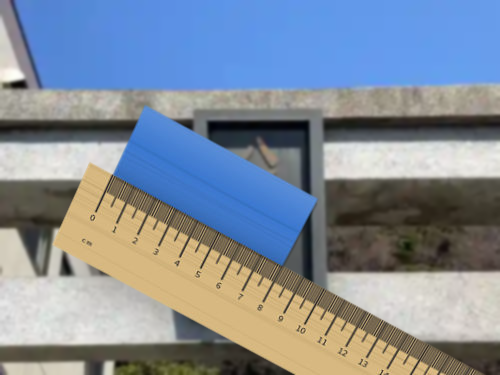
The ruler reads 8 cm
